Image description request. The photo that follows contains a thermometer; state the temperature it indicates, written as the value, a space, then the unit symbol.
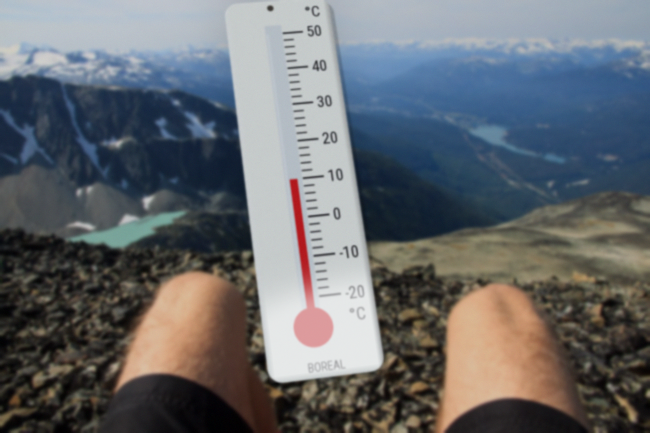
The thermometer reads 10 °C
